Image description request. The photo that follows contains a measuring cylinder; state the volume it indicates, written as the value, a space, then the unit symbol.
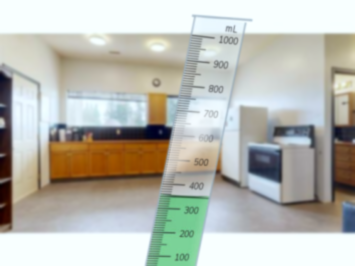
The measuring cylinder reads 350 mL
